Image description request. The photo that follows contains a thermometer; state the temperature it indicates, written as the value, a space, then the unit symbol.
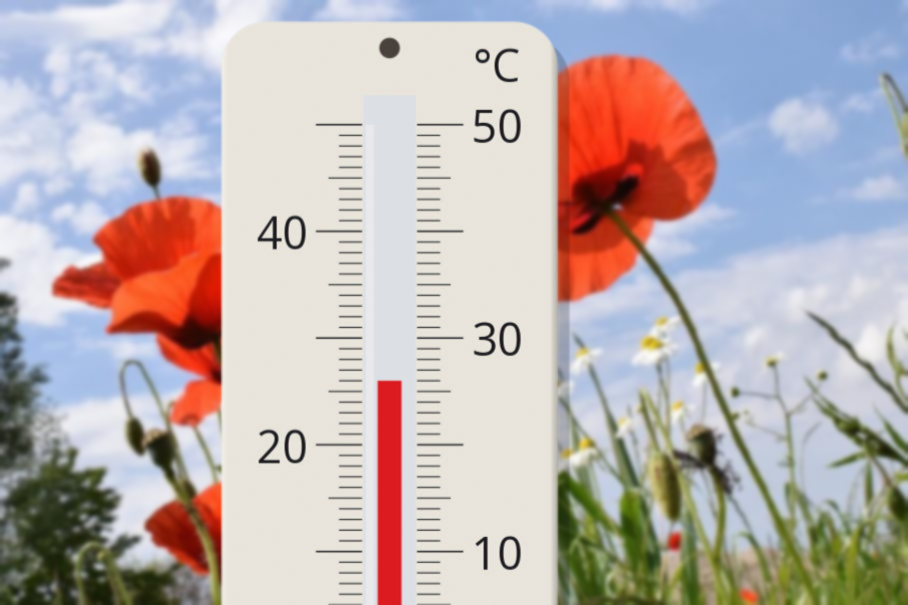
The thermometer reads 26 °C
